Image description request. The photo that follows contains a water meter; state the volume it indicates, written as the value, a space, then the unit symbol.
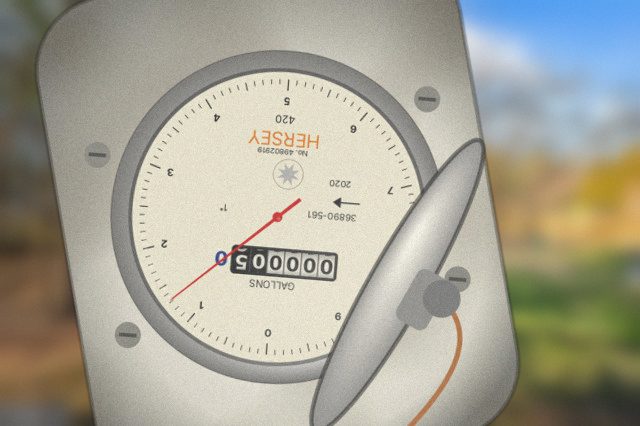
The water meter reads 51.3 gal
